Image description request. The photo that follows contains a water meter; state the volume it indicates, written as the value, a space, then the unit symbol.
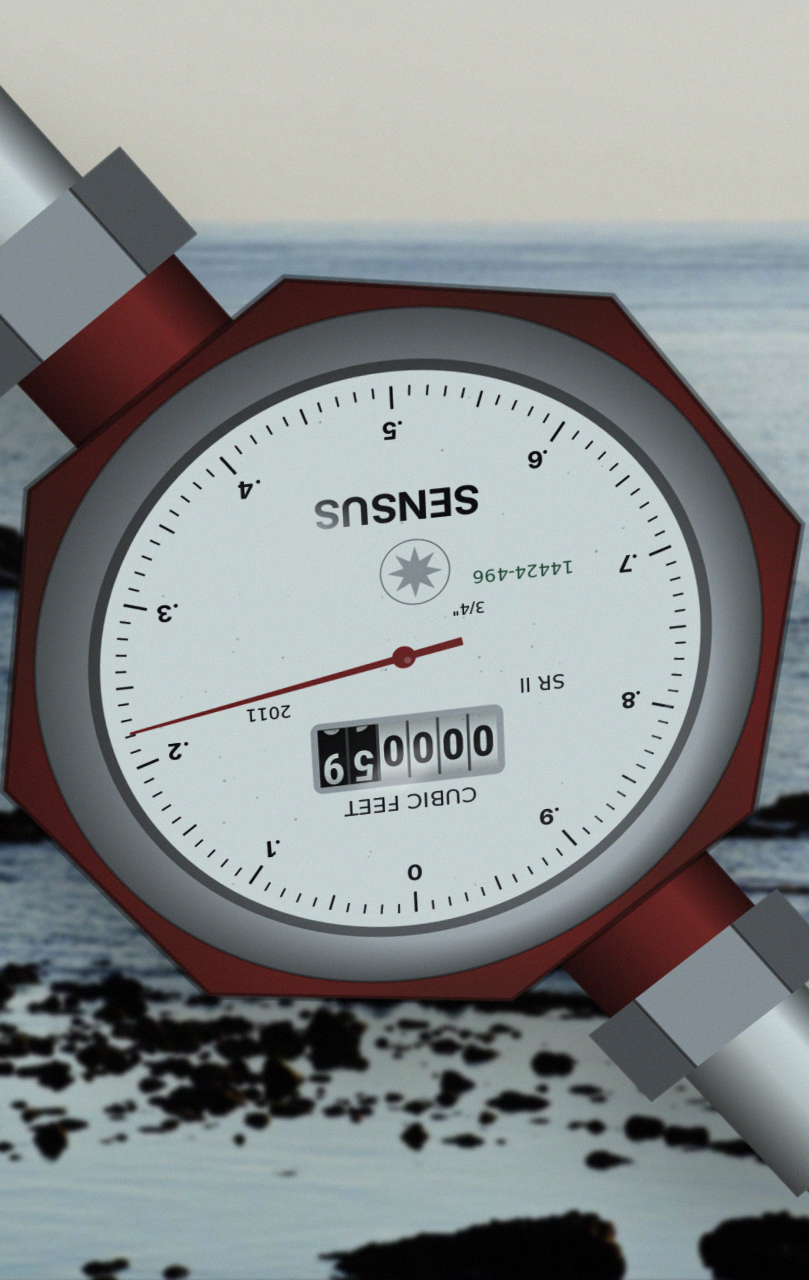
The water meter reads 59.22 ft³
